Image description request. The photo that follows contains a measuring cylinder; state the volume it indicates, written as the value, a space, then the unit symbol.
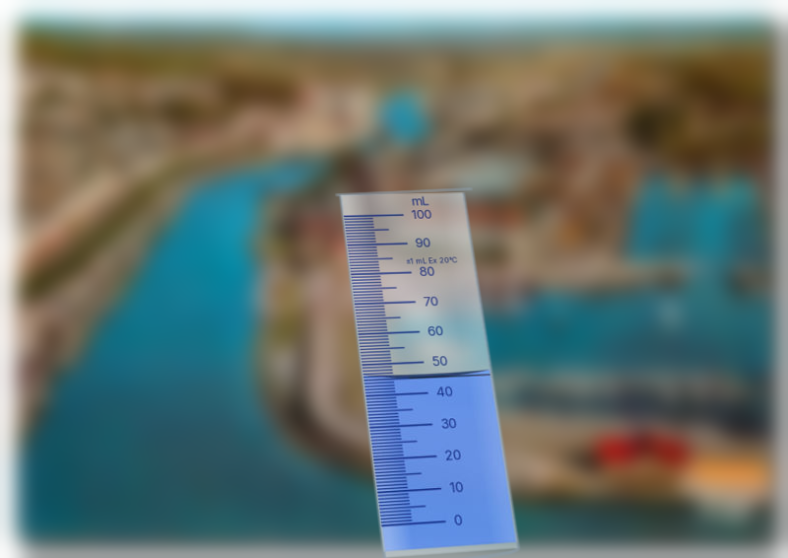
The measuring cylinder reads 45 mL
